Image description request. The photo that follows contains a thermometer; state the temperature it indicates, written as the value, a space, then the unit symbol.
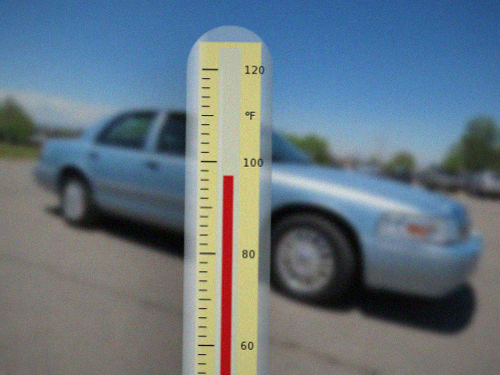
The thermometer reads 97 °F
